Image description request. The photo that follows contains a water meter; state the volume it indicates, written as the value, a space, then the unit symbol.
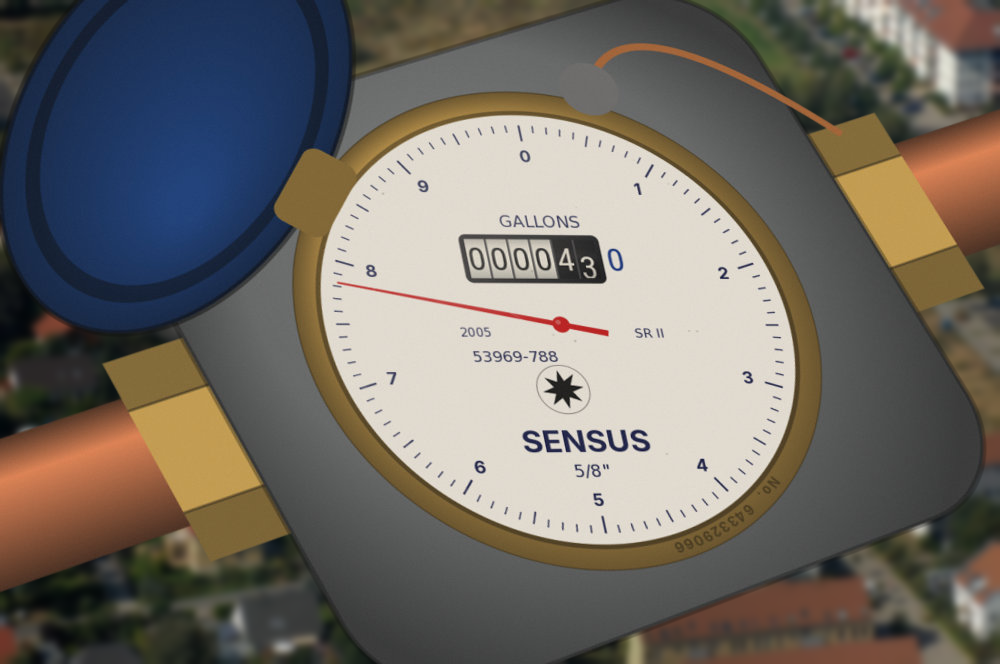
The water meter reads 427.8 gal
